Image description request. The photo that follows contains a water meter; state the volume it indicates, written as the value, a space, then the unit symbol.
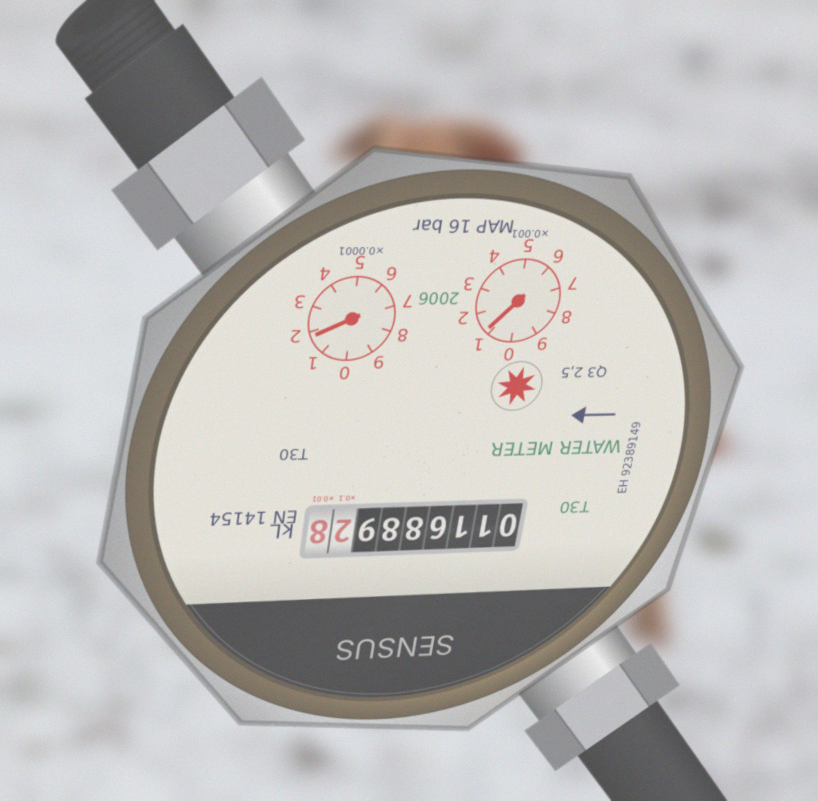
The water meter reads 116889.2811 kL
